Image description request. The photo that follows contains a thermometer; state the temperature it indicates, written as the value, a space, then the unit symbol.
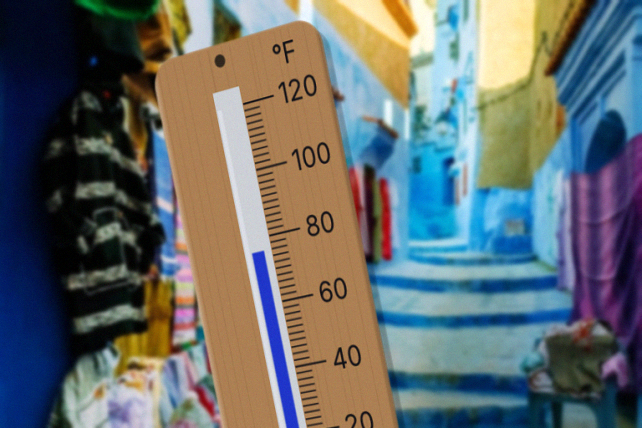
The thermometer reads 76 °F
